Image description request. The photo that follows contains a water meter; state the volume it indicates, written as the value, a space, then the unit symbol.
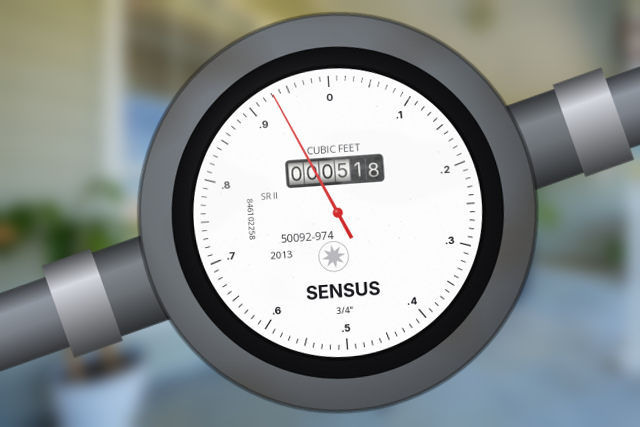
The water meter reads 517.93 ft³
